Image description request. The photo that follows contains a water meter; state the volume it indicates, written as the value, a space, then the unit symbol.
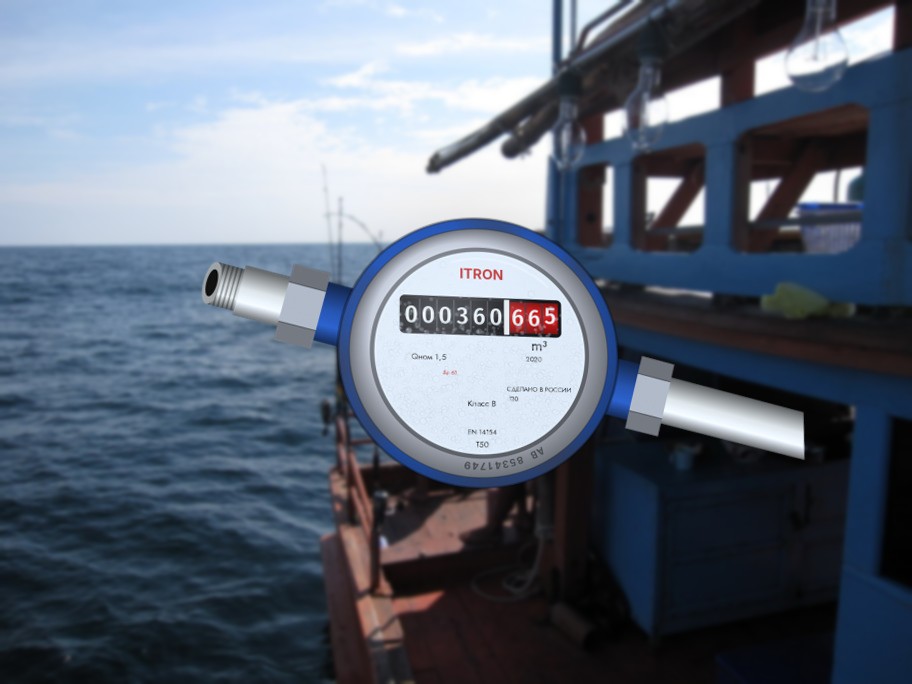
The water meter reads 360.665 m³
